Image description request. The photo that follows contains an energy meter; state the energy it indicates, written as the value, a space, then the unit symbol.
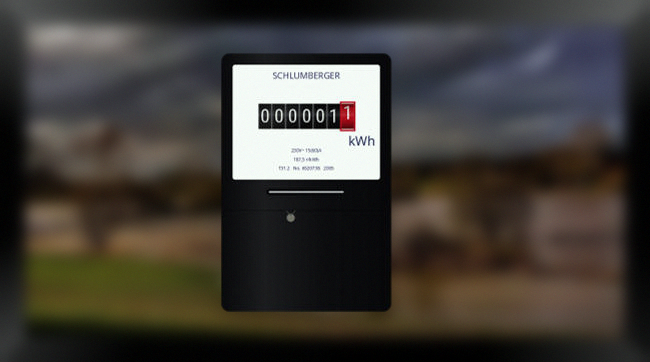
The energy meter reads 1.1 kWh
